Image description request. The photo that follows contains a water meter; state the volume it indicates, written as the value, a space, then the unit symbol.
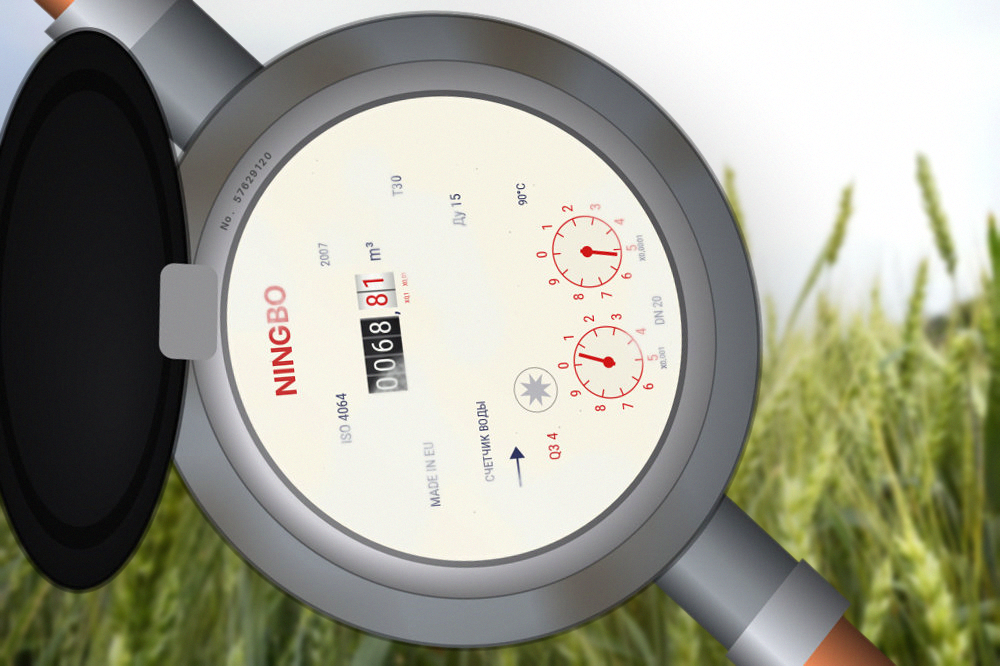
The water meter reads 68.8105 m³
